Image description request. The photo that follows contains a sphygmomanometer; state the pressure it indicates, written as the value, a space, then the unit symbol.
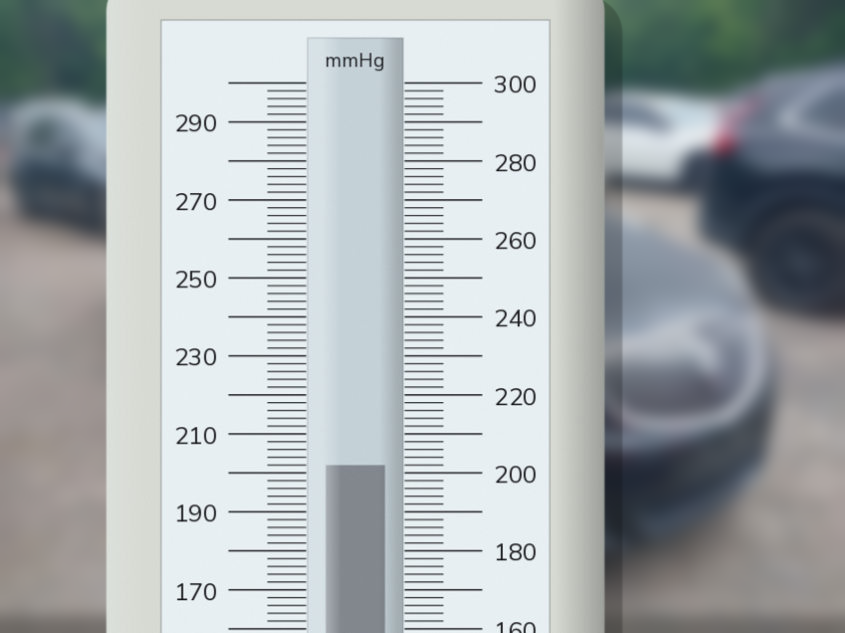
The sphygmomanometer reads 202 mmHg
